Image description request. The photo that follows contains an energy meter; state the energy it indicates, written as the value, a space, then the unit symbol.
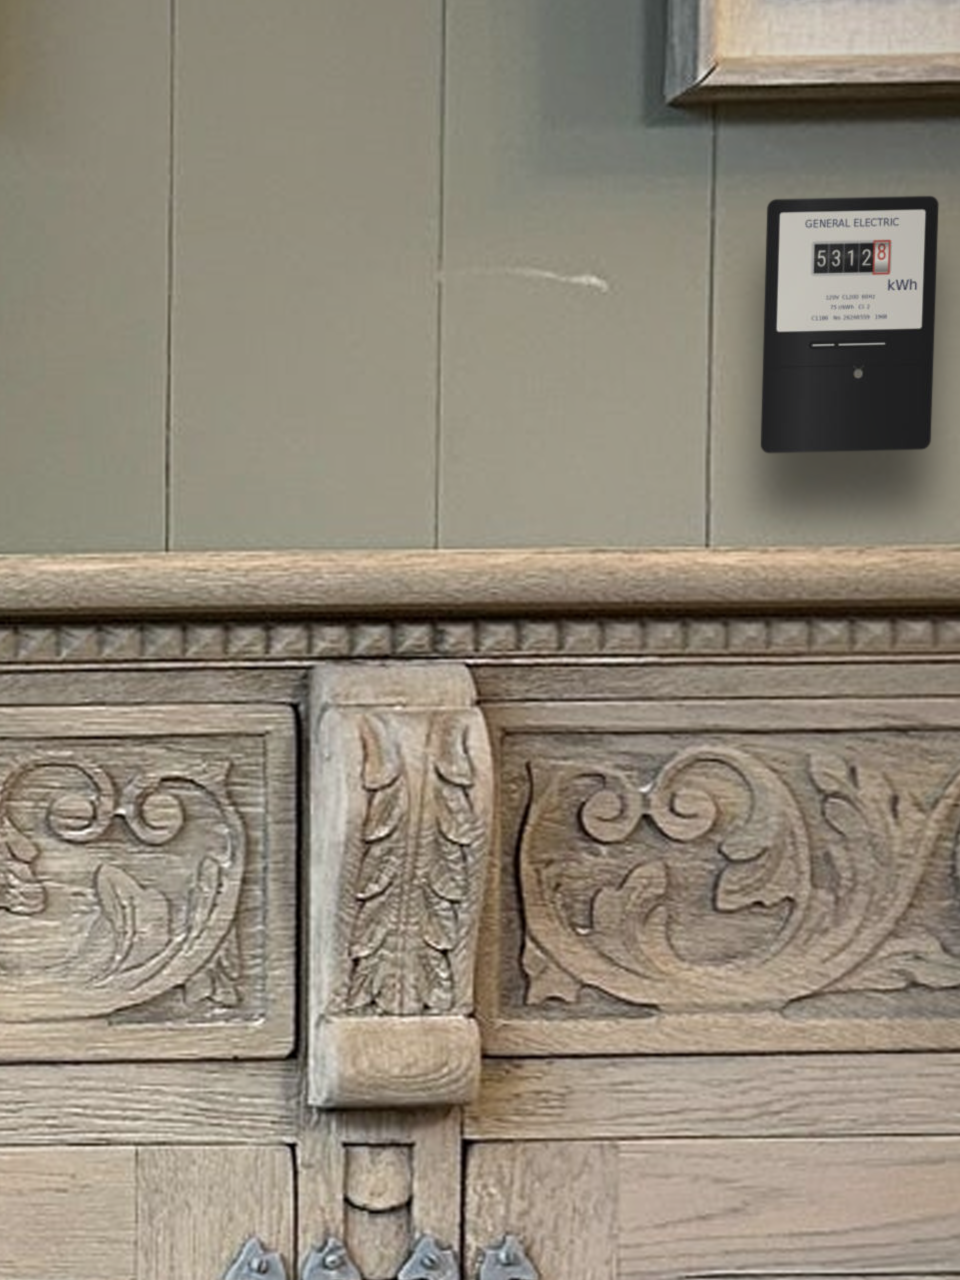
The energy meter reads 5312.8 kWh
